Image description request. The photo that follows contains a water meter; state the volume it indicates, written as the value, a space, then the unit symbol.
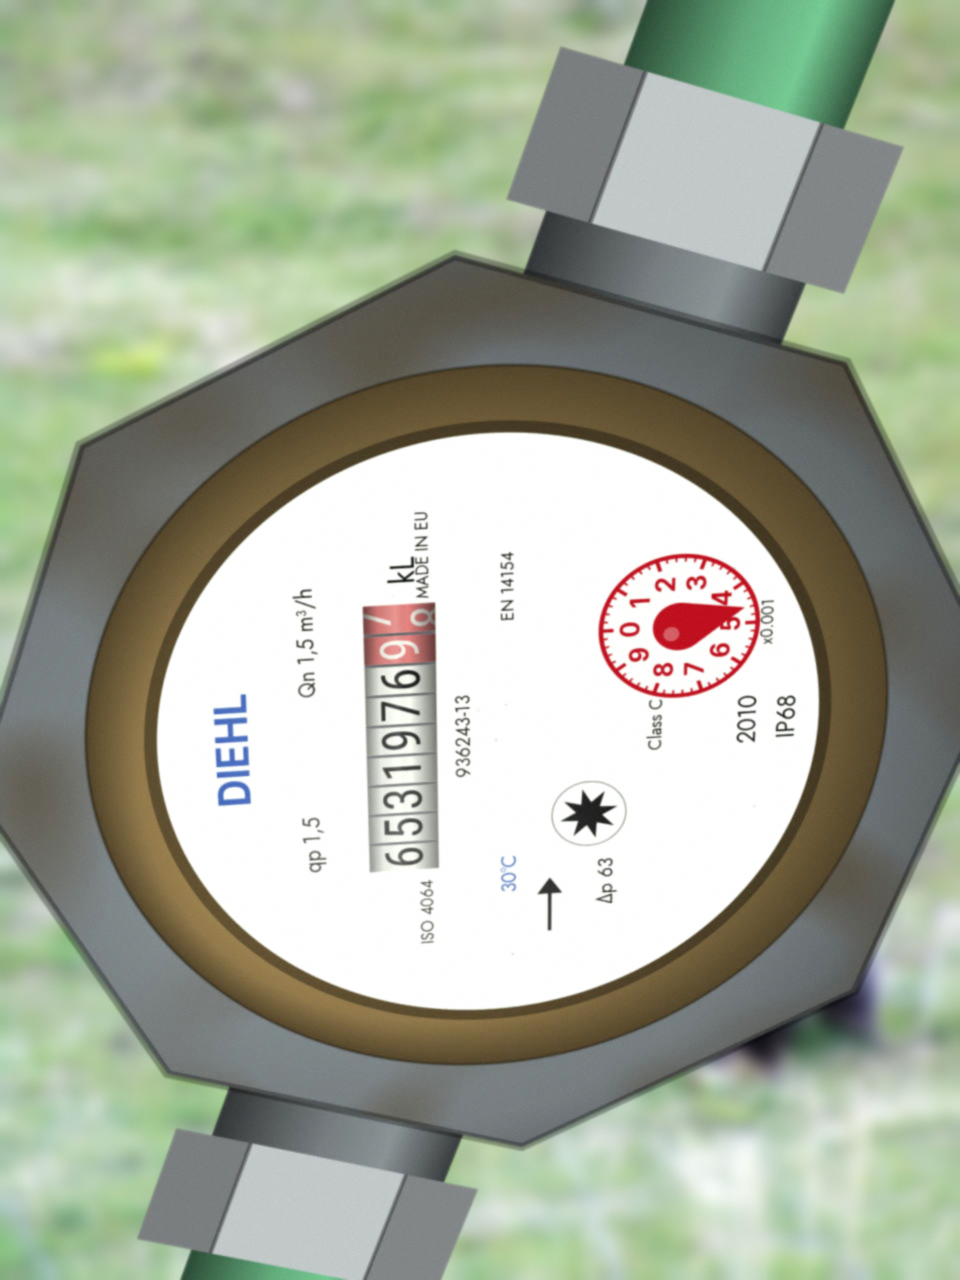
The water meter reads 6531976.974 kL
